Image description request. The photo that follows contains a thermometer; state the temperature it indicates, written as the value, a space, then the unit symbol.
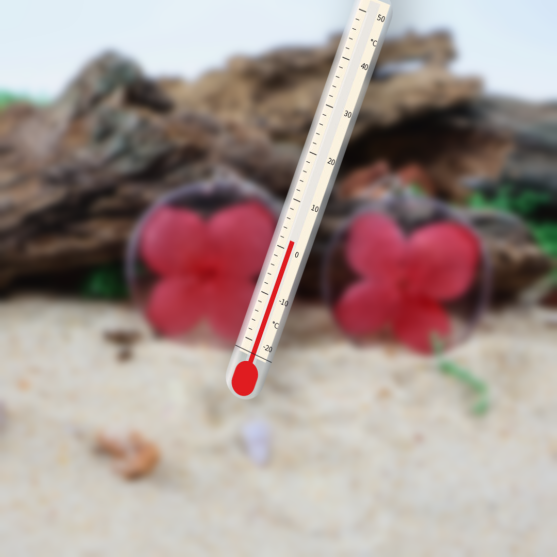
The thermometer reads 2 °C
